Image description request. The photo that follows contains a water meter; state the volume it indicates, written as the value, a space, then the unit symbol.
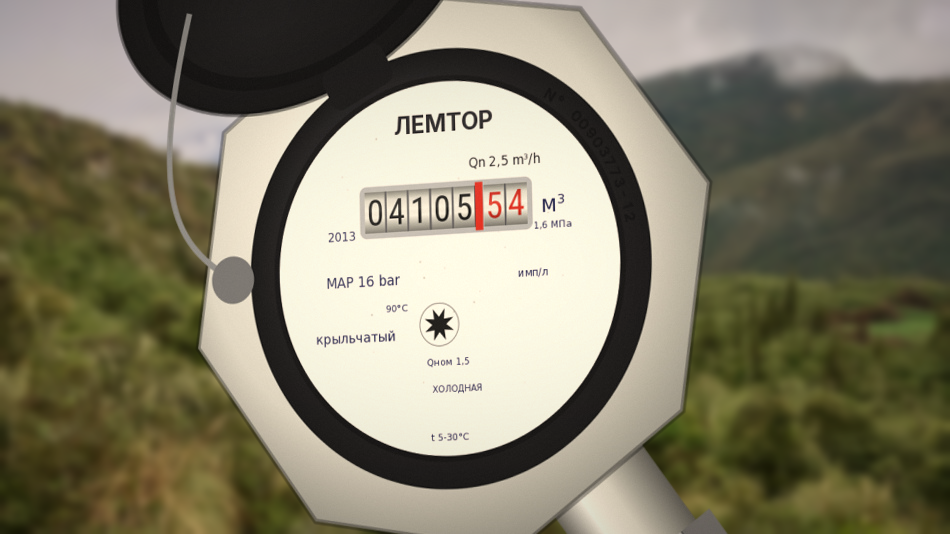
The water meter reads 4105.54 m³
